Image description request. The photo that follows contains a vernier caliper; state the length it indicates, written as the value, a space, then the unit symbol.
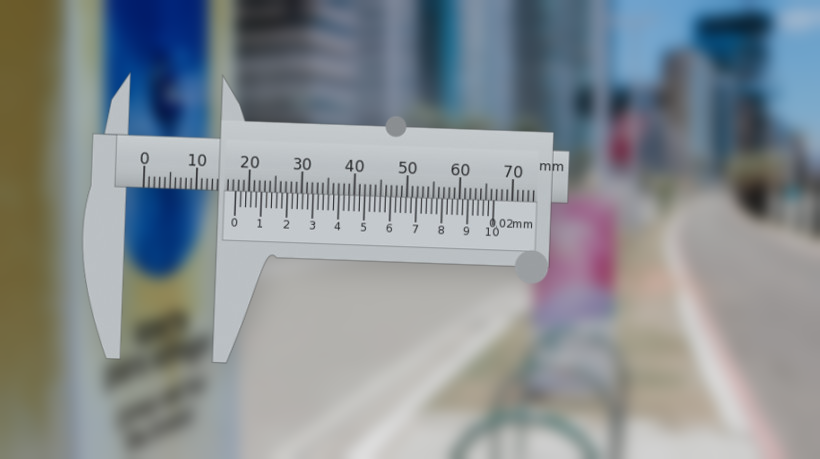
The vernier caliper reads 17.5 mm
